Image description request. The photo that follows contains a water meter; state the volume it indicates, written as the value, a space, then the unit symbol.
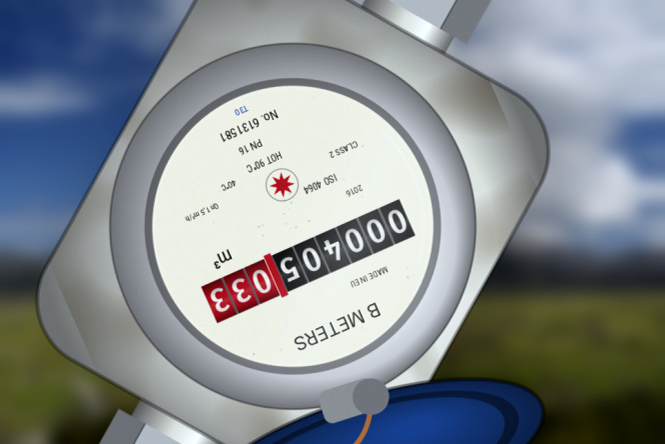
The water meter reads 405.033 m³
